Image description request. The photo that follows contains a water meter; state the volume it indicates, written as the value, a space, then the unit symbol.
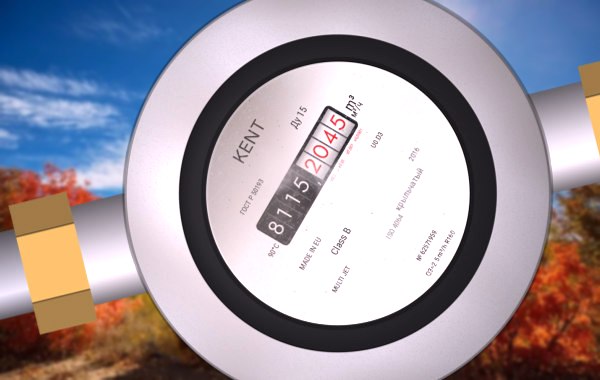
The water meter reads 8115.2045 m³
